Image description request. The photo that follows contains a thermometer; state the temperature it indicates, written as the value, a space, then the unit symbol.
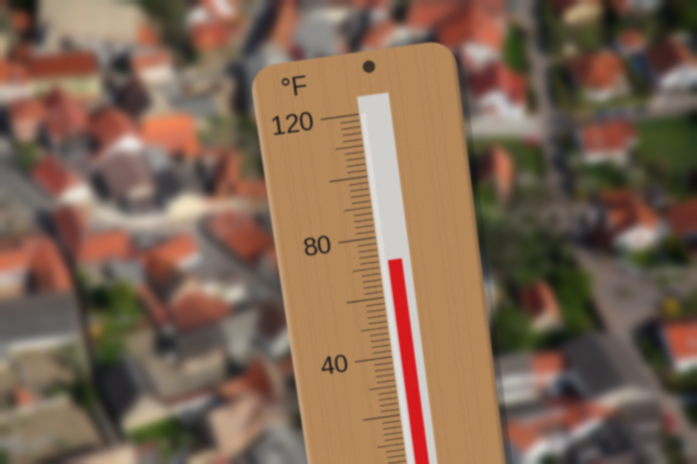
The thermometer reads 72 °F
